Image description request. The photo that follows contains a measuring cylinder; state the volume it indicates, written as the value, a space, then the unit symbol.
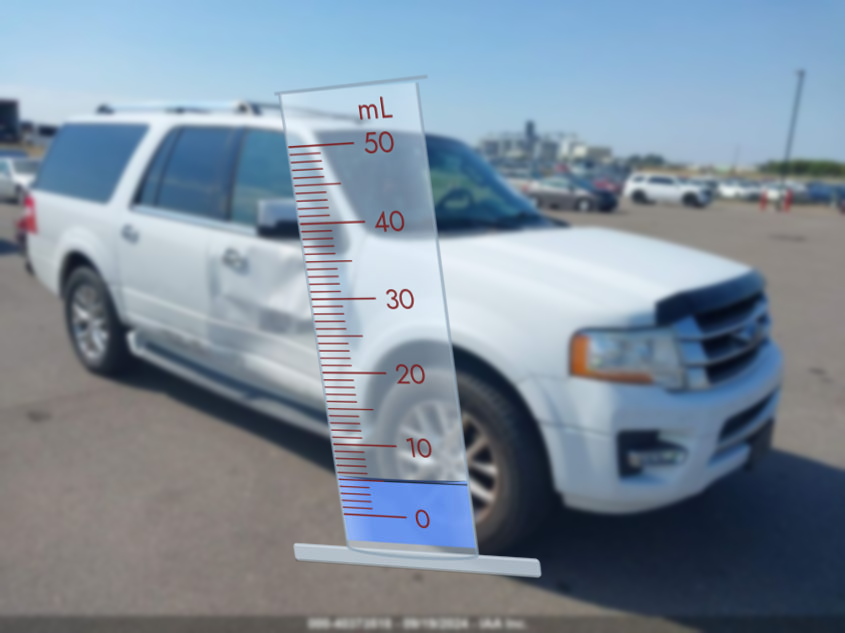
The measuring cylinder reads 5 mL
